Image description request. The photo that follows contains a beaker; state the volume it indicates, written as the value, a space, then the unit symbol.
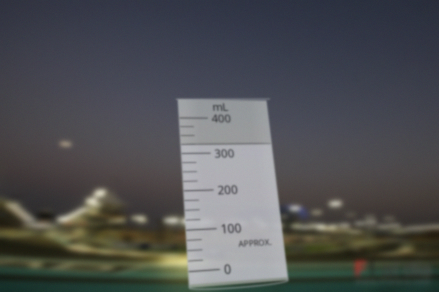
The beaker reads 325 mL
